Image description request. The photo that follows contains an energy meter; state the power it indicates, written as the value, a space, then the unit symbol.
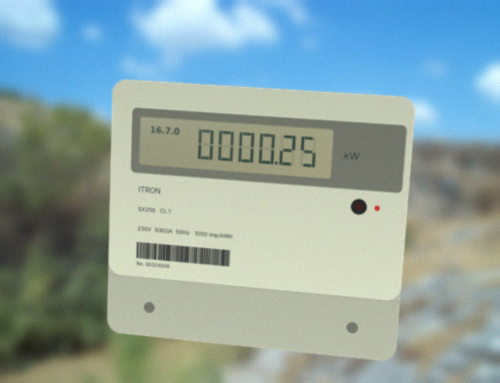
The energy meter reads 0.25 kW
